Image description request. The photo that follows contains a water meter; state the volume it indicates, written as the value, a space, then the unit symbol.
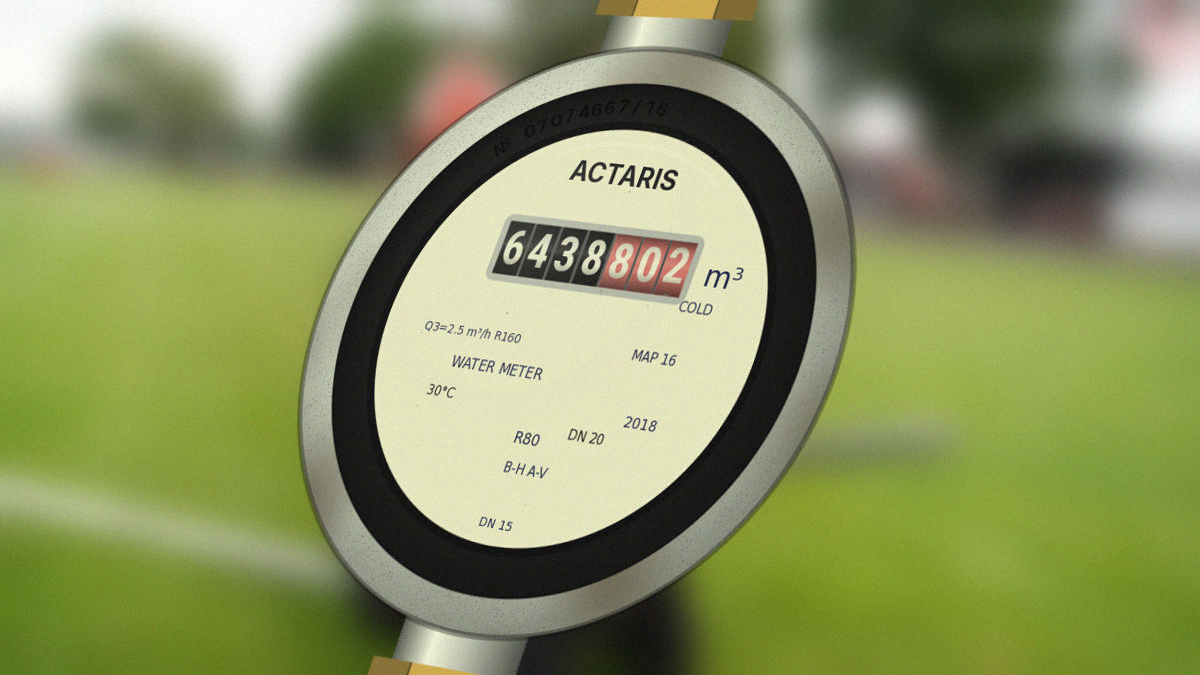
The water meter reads 6438.802 m³
